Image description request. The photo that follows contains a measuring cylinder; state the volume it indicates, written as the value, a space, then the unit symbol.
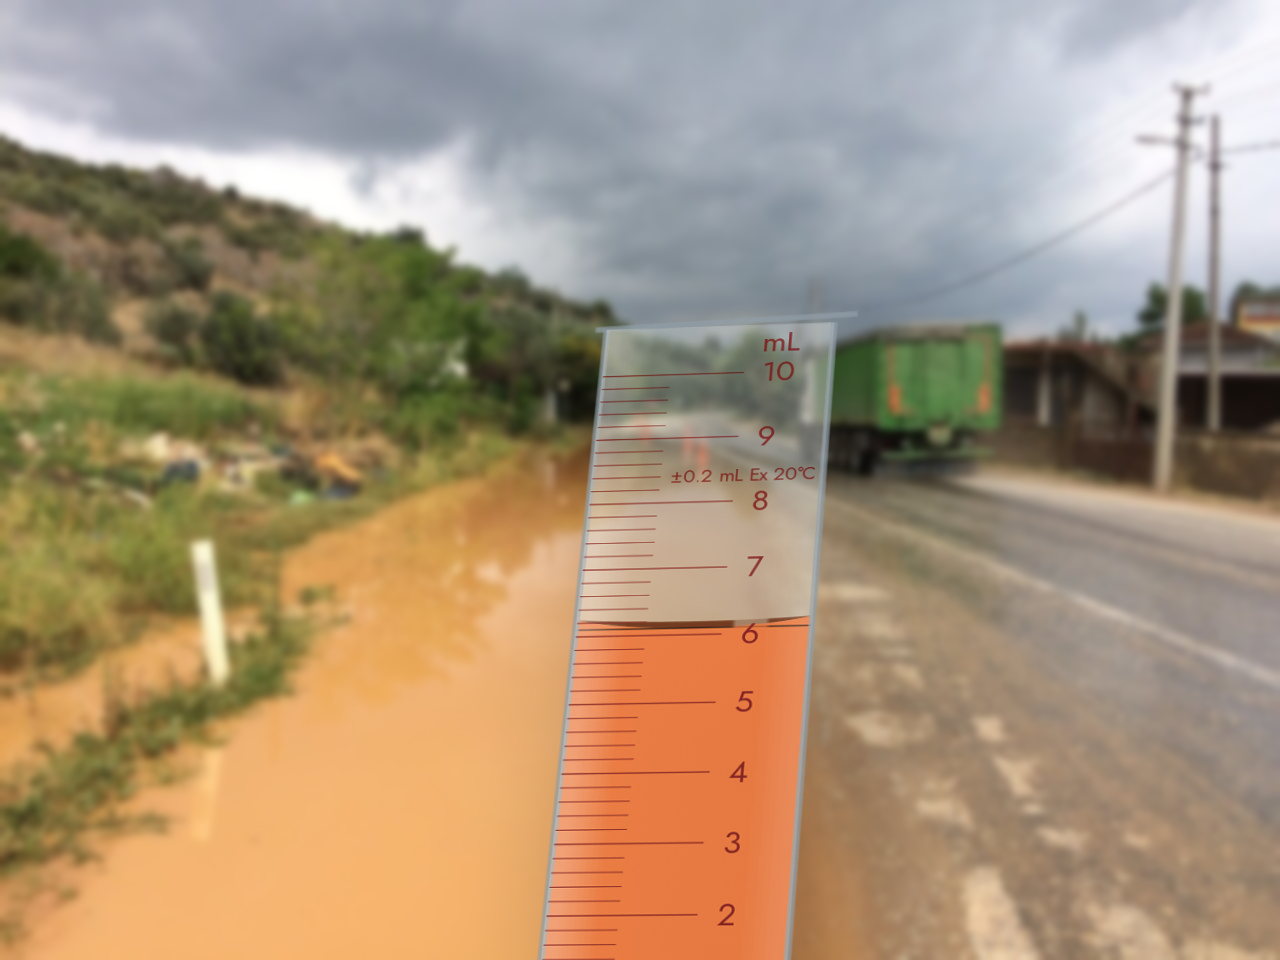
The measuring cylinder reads 6.1 mL
